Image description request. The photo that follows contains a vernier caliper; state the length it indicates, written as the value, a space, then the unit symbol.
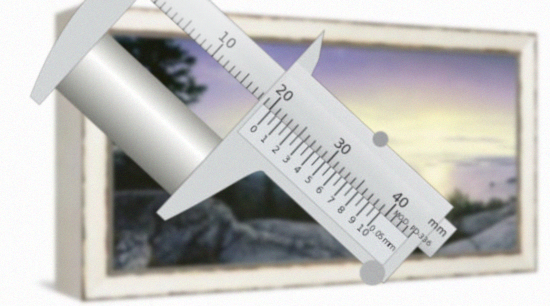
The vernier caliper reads 20.2 mm
